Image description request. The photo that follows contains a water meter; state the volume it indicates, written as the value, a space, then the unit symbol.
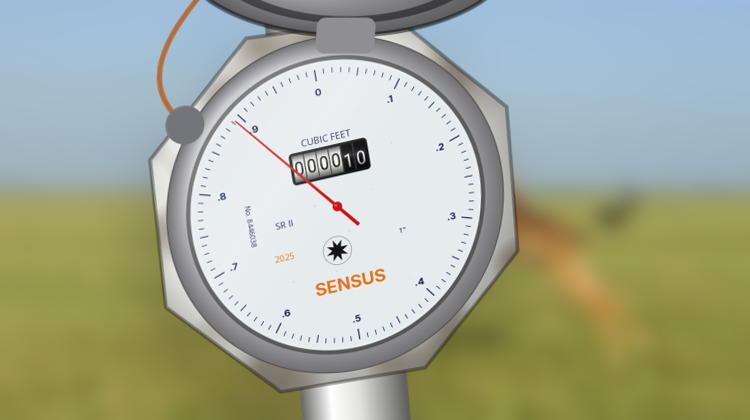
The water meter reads 9.89 ft³
